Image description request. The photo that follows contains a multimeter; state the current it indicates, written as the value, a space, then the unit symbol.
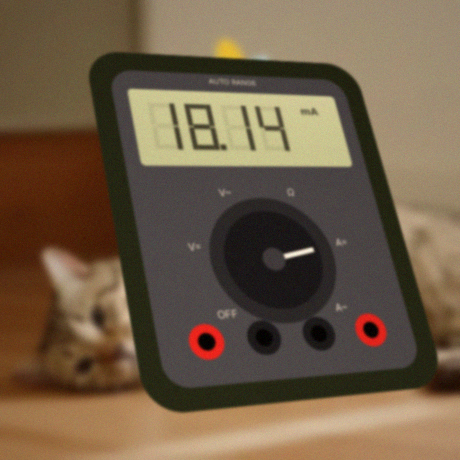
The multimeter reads 18.14 mA
